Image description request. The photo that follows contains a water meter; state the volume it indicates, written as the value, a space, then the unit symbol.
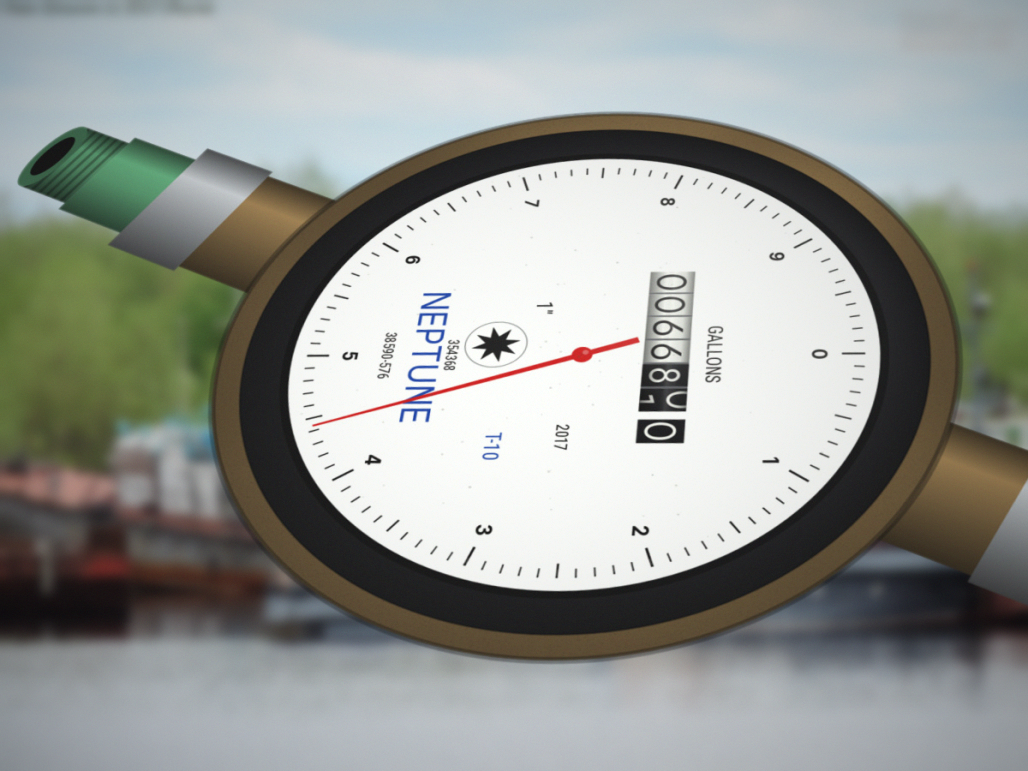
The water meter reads 66804.4 gal
